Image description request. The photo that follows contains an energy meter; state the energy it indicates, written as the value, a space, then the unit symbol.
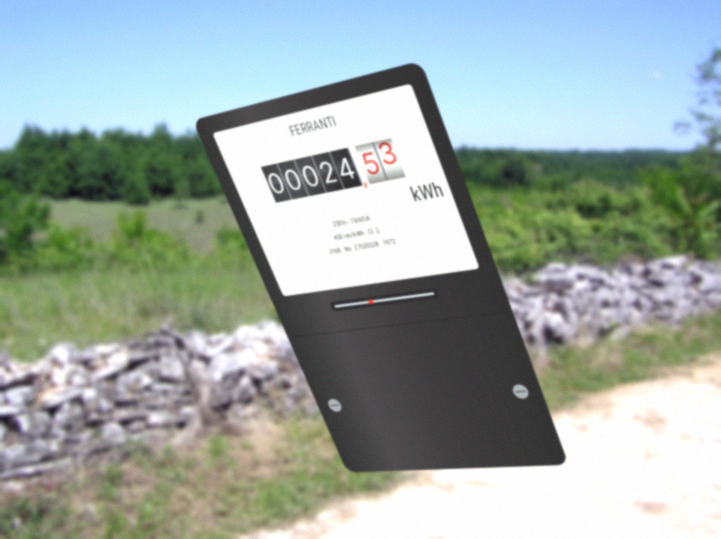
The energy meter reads 24.53 kWh
